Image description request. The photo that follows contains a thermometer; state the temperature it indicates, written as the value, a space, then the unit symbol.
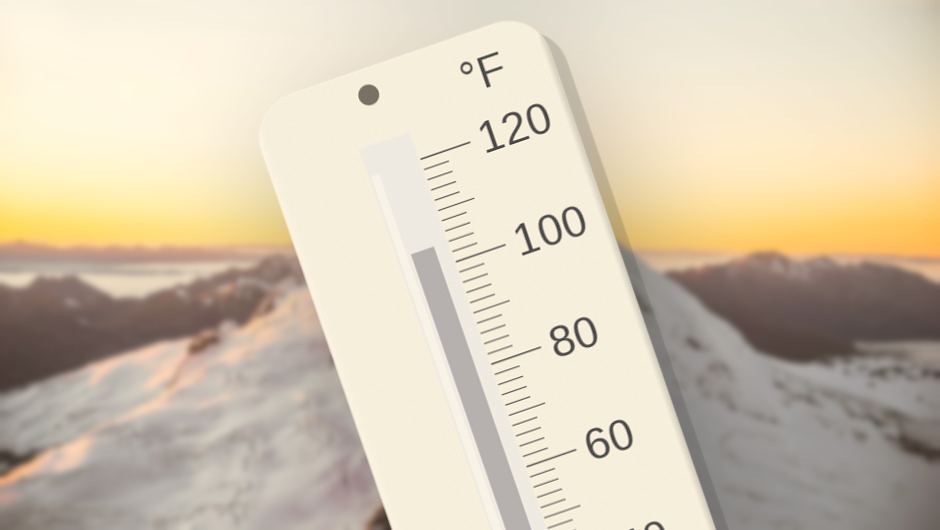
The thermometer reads 104 °F
